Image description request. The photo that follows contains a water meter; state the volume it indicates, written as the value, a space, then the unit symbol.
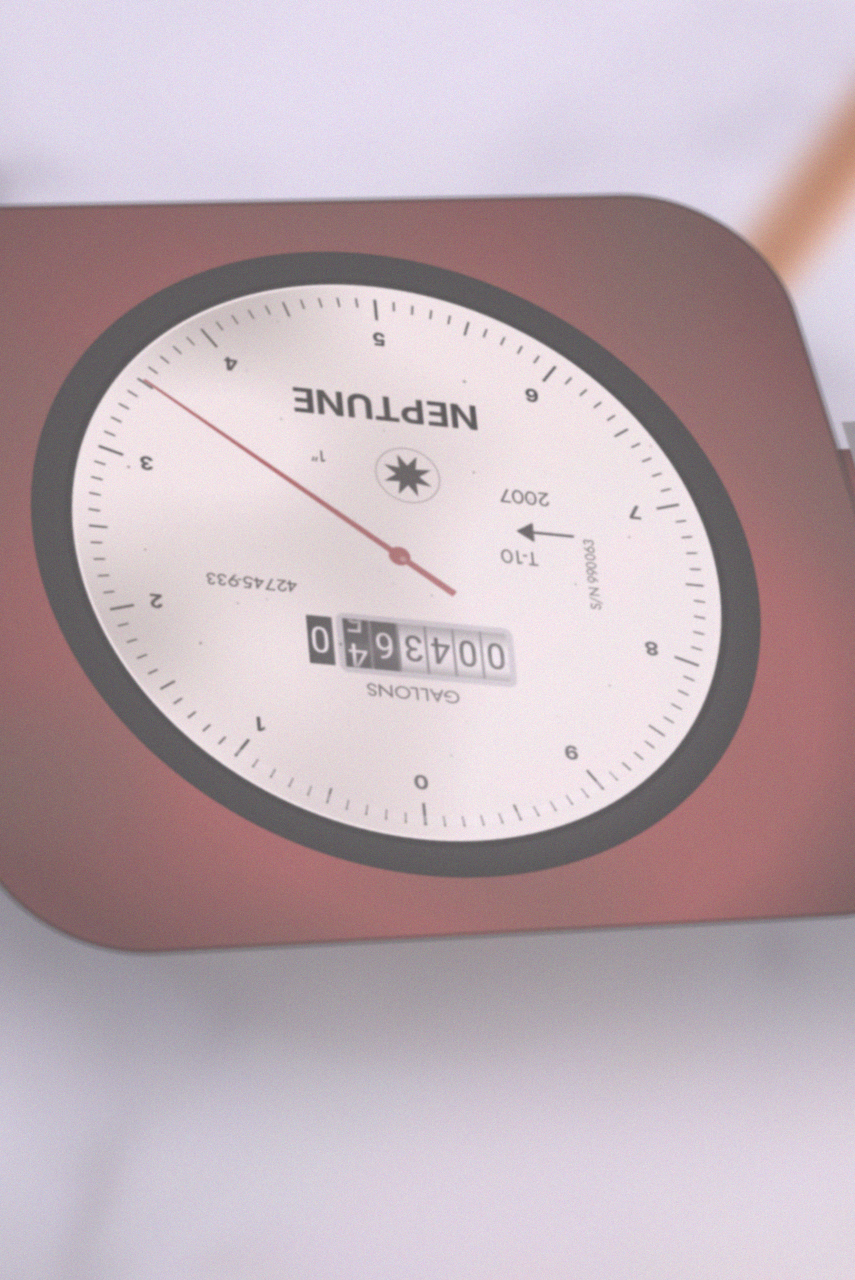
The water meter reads 43643.5 gal
